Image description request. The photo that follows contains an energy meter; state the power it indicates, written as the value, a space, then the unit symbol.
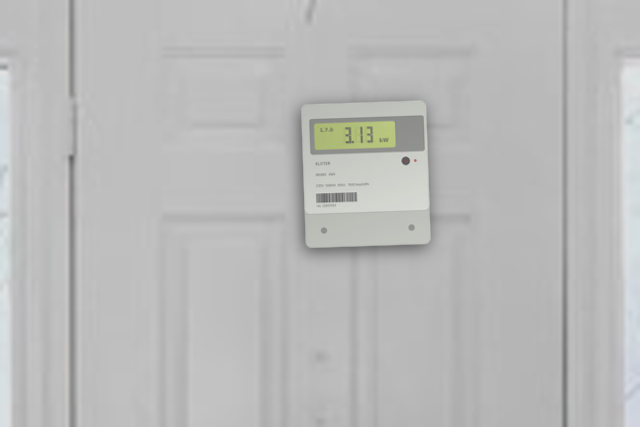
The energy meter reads 3.13 kW
